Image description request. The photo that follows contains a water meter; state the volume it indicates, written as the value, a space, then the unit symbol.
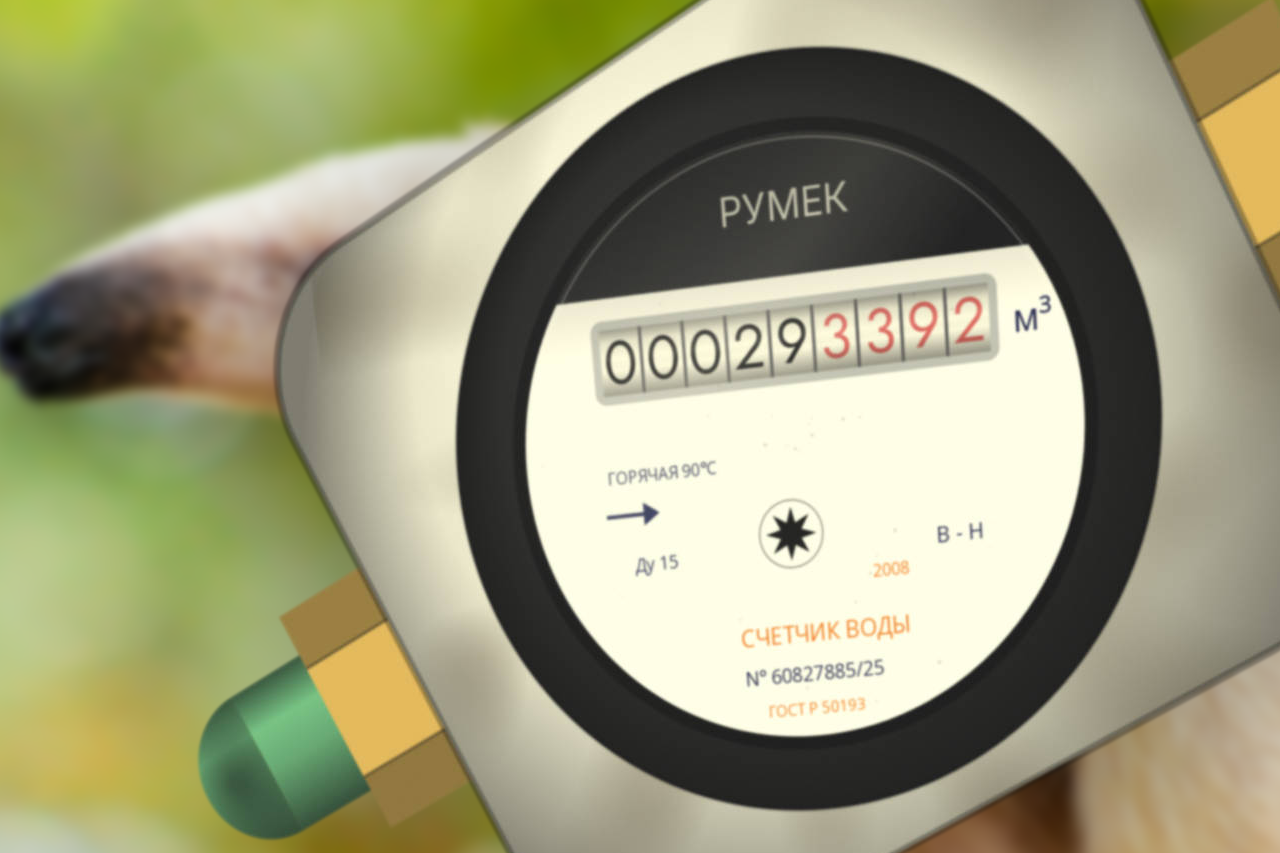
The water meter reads 29.3392 m³
